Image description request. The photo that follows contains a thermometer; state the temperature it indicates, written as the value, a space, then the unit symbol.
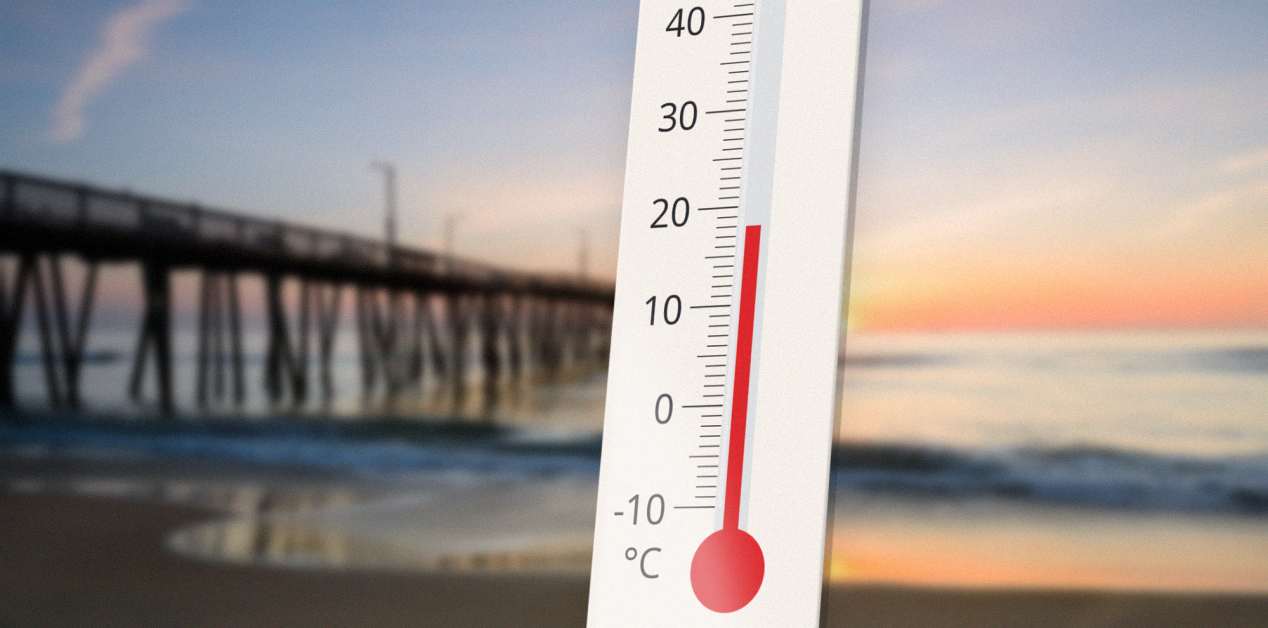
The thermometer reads 18 °C
